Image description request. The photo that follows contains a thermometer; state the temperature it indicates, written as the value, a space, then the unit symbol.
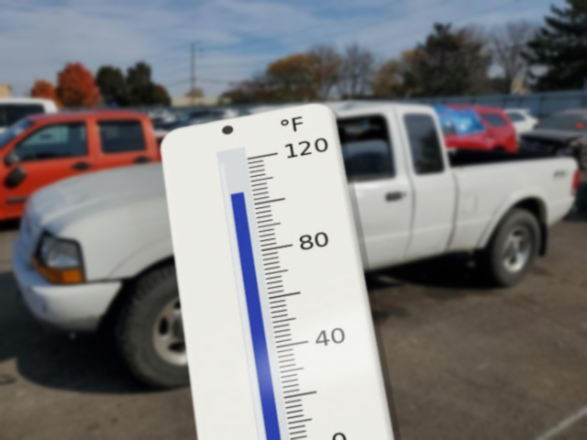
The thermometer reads 106 °F
